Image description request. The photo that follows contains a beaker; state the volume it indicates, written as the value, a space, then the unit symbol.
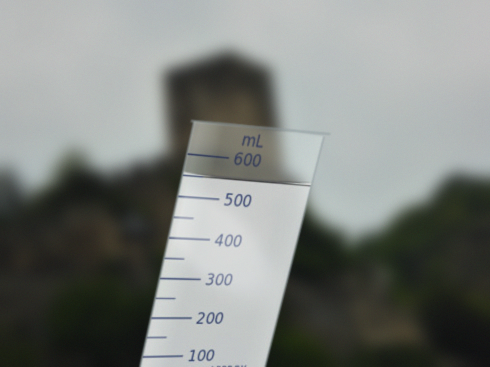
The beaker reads 550 mL
